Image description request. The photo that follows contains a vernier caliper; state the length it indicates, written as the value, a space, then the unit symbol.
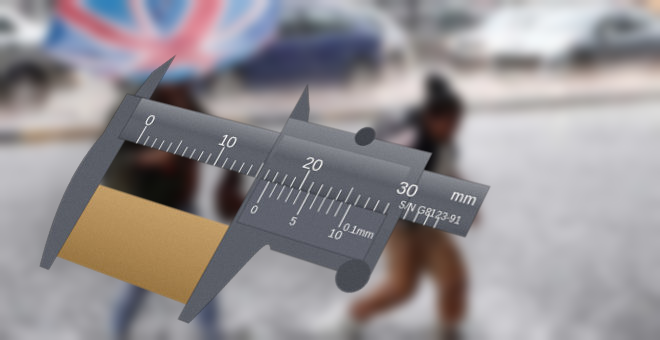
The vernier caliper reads 16.6 mm
